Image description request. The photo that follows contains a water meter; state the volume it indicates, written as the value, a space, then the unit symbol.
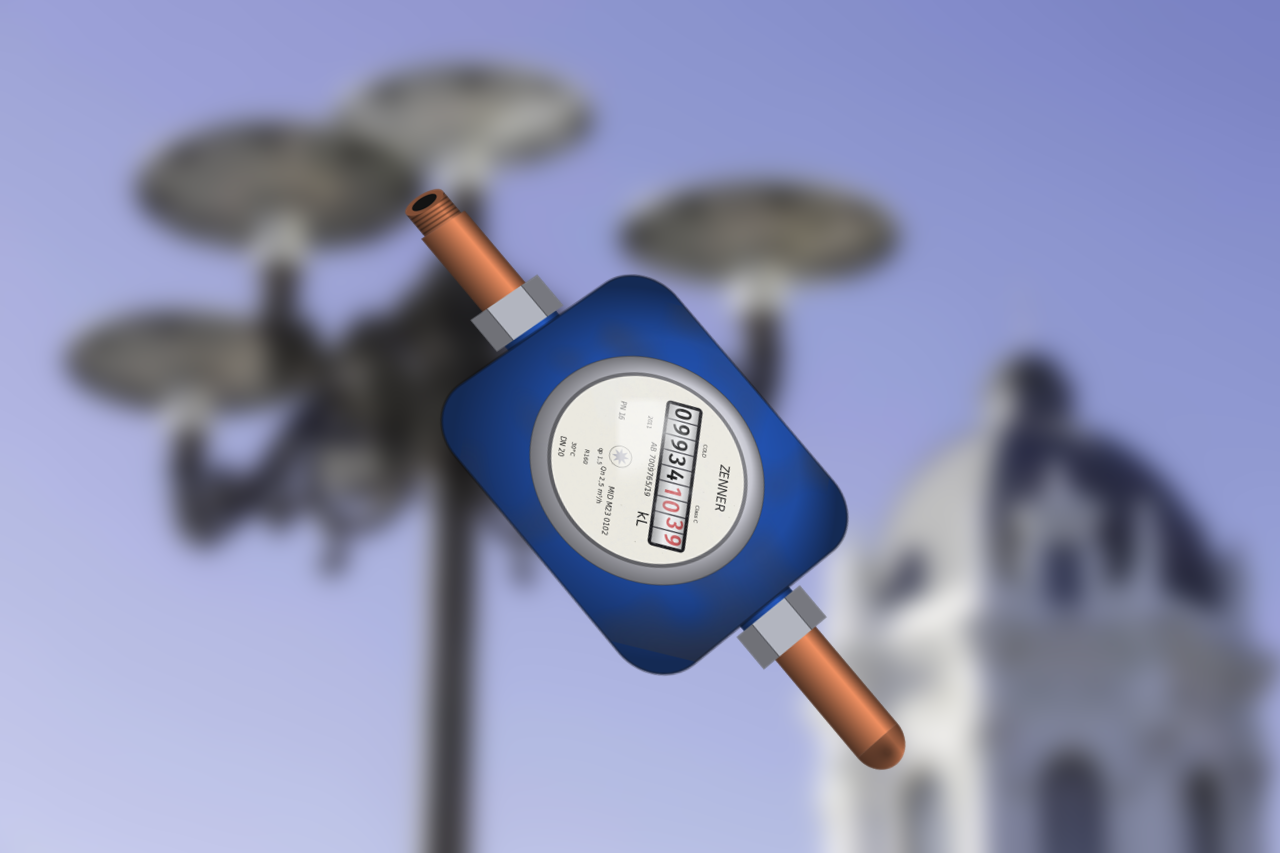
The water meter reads 9934.1039 kL
